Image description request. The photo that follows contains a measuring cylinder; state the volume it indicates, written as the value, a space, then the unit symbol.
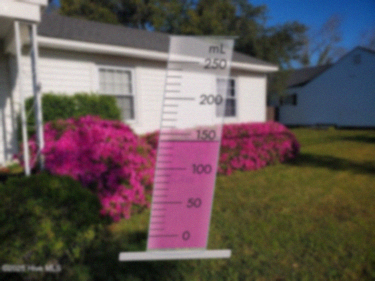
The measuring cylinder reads 140 mL
